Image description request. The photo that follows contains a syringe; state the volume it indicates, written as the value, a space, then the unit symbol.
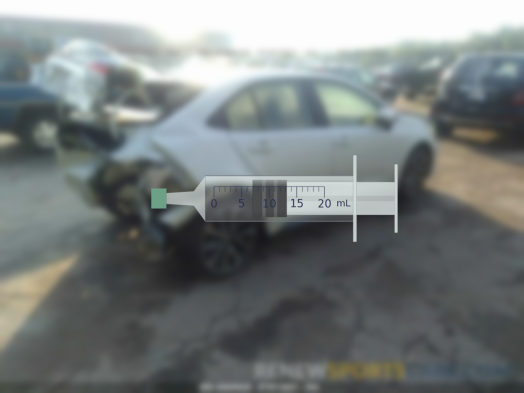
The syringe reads 7 mL
